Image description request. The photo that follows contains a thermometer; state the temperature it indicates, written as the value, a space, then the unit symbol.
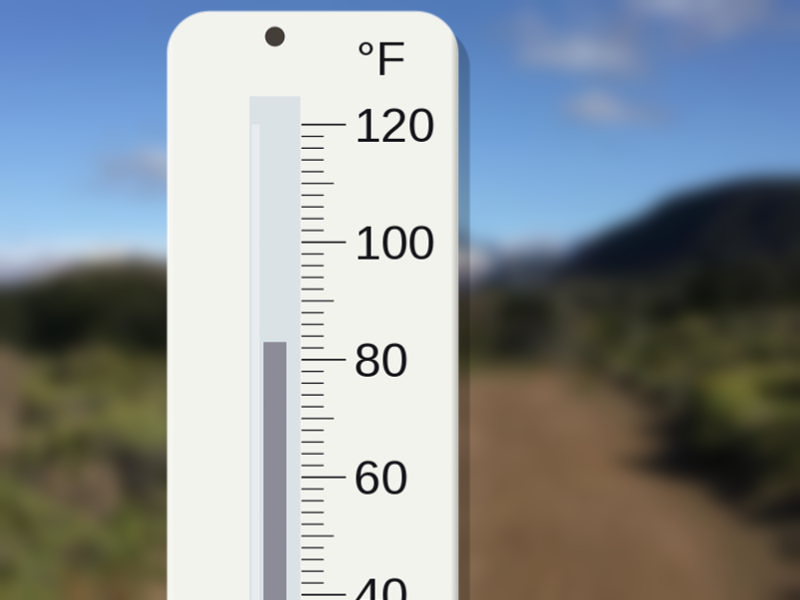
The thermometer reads 83 °F
